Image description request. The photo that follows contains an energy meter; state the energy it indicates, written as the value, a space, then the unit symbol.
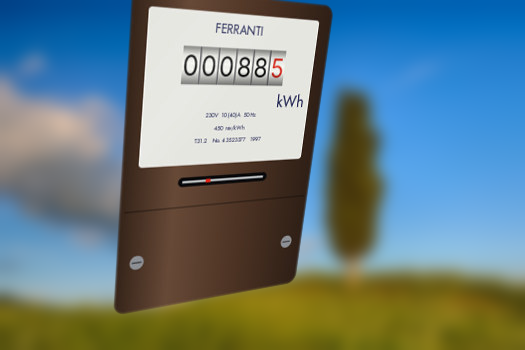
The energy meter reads 88.5 kWh
